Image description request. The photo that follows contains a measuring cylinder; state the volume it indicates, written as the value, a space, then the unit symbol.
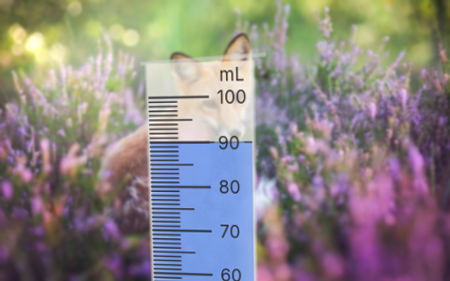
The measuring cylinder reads 90 mL
